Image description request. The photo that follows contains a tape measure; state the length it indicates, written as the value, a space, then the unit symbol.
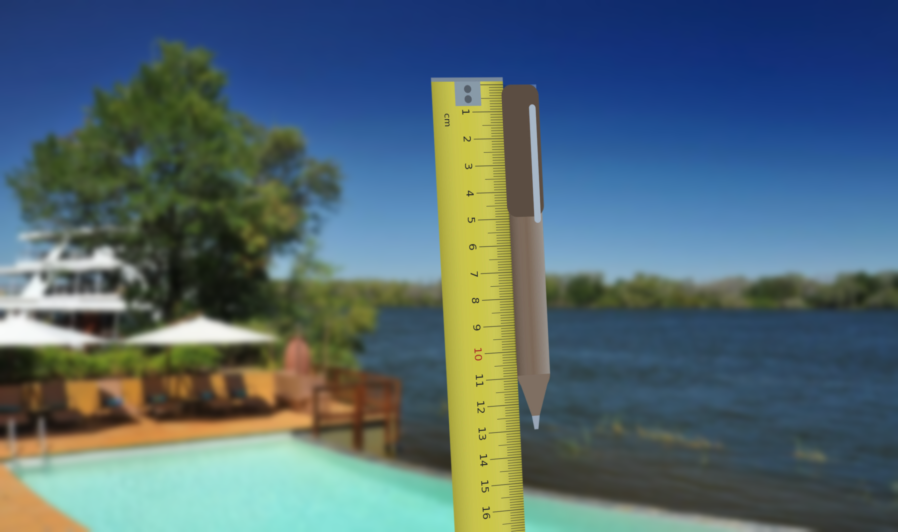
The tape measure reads 13 cm
